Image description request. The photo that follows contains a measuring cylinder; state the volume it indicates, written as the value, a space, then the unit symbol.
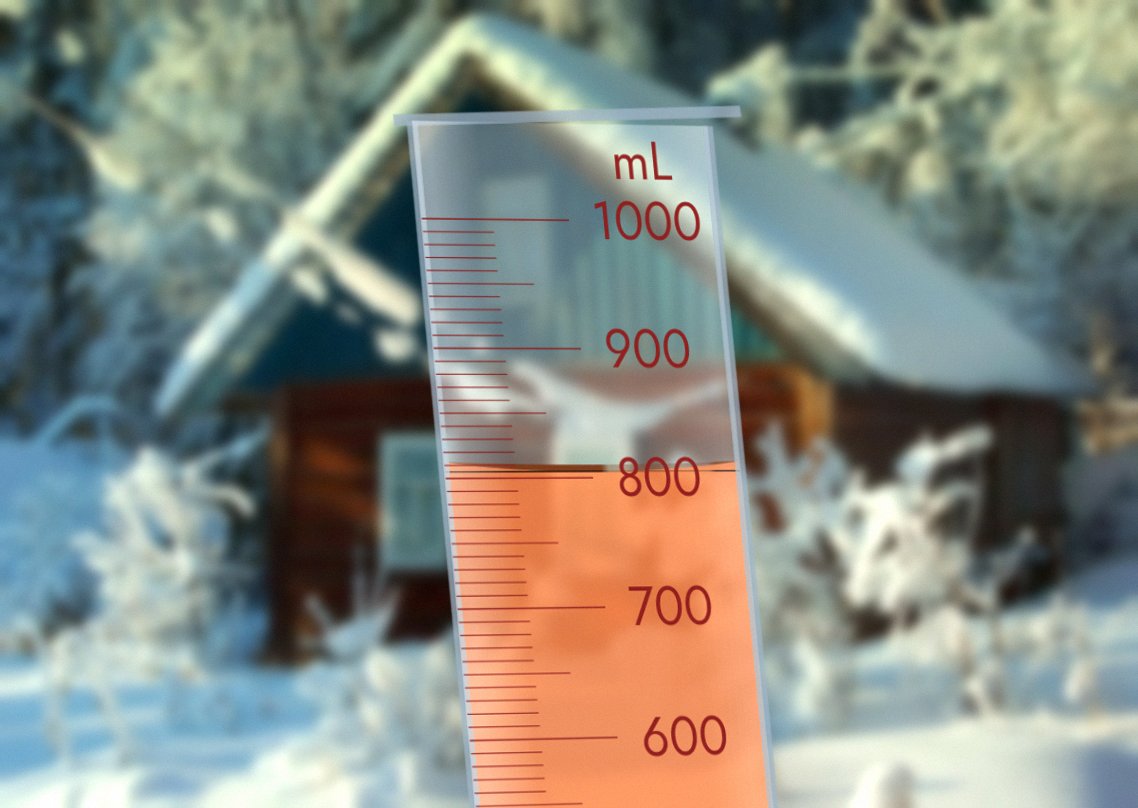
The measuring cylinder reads 805 mL
